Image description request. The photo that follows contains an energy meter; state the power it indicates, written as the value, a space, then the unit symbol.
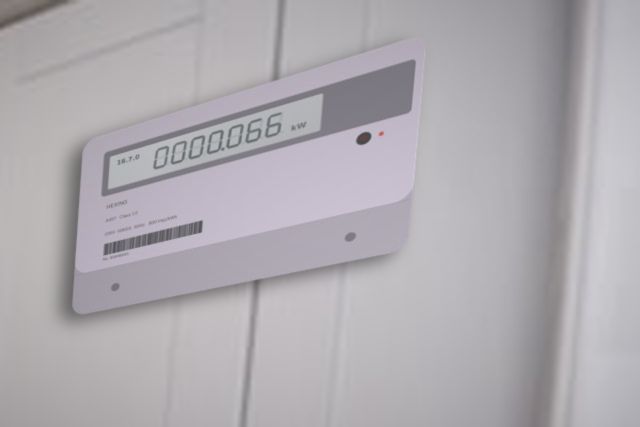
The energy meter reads 0.066 kW
